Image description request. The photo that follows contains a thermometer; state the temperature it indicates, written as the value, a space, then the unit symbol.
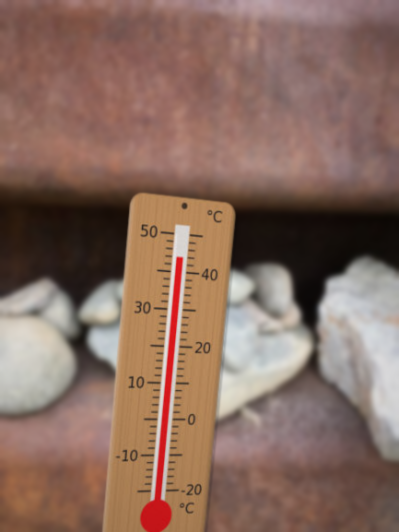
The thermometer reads 44 °C
